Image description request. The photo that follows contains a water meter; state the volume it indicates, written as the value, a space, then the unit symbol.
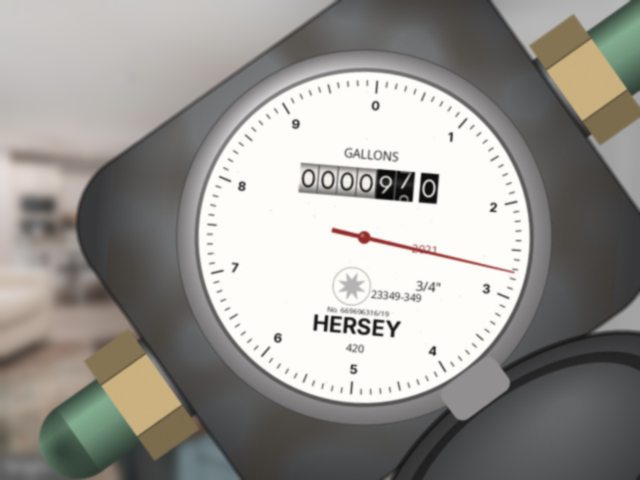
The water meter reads 972.7 gal
